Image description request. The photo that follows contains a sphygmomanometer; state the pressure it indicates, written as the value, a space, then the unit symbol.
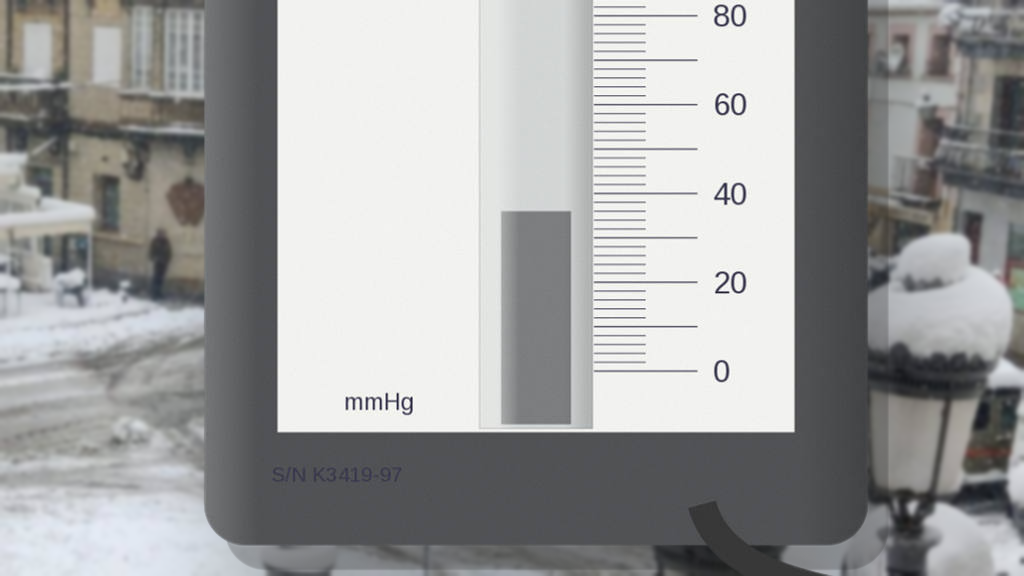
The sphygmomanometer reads 36 mmHg
